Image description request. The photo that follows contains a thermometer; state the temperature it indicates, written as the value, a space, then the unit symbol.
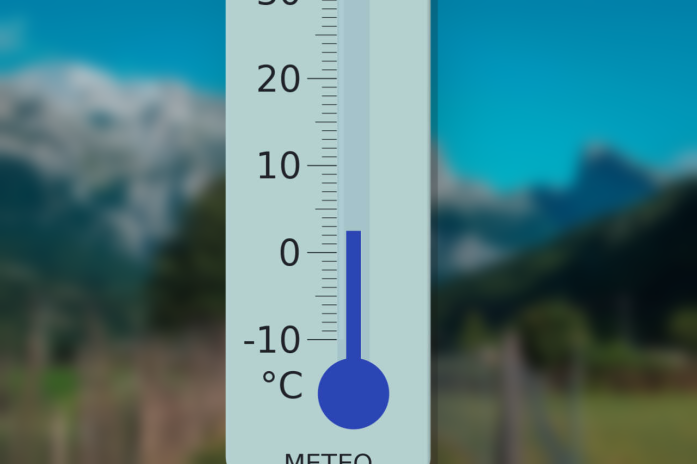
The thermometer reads 2.5 °C
